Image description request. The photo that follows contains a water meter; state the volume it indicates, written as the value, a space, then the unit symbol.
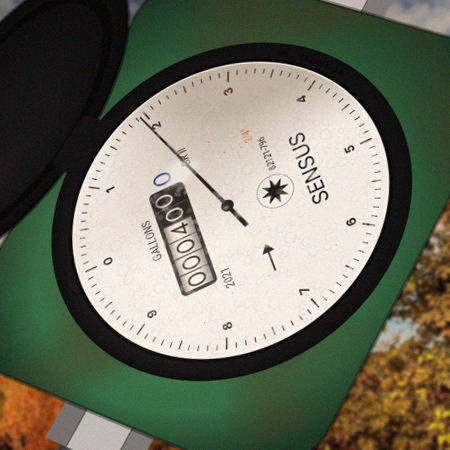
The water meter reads 4001.9 gal
